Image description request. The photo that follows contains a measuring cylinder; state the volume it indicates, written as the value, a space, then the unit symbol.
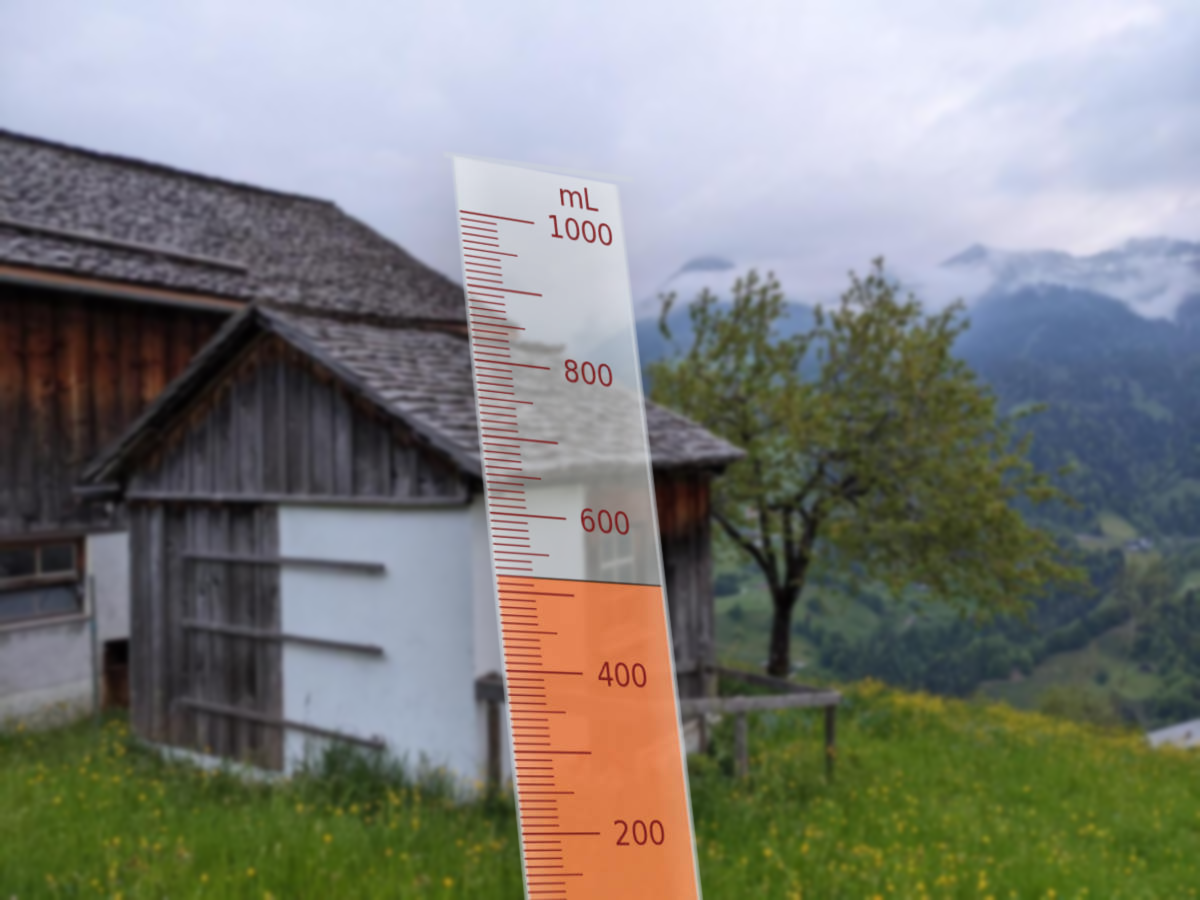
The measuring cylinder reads 520 mL
